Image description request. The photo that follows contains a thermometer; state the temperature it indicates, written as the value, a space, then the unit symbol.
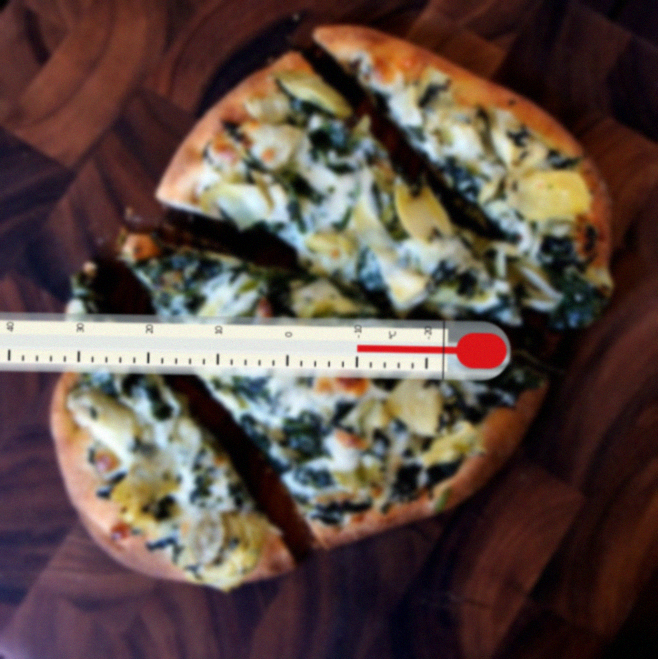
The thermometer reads -10 °C
